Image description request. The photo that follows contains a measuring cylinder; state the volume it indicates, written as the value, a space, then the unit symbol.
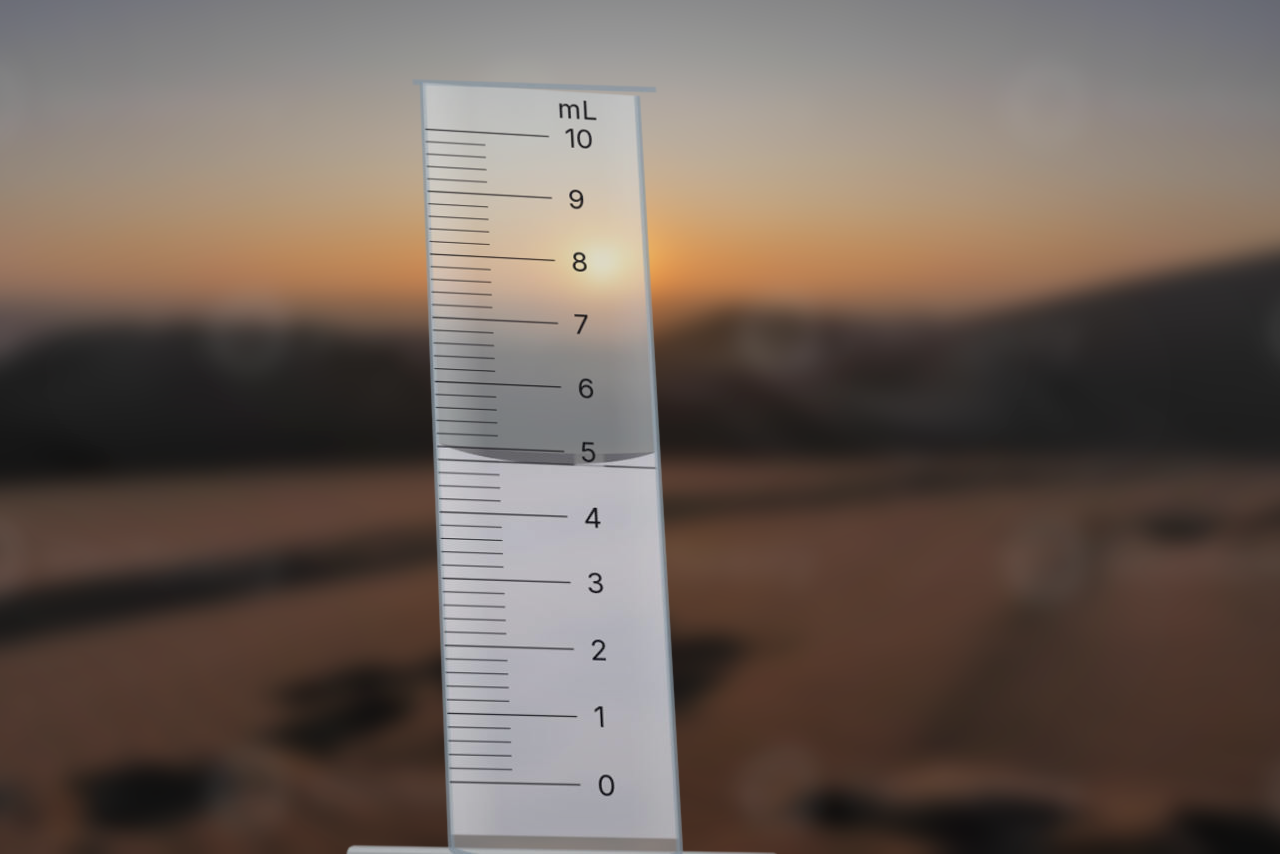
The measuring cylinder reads 4.8 mL
